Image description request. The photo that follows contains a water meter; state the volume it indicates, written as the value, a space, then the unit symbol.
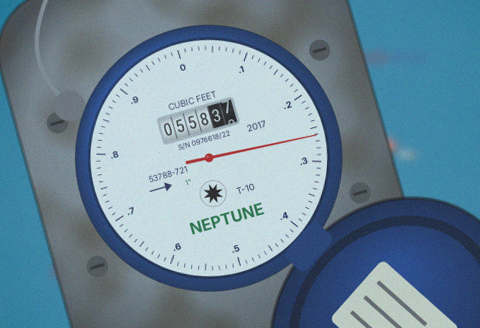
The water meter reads 55837.26 ft³
